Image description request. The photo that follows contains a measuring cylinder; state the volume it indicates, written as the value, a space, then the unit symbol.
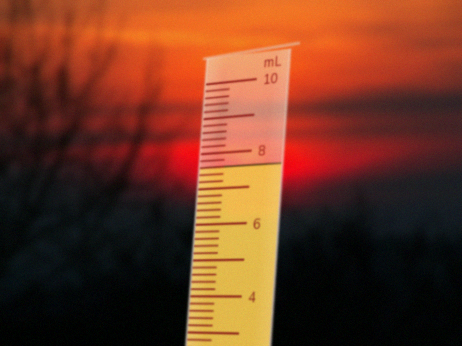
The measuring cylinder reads 7.6 mL
